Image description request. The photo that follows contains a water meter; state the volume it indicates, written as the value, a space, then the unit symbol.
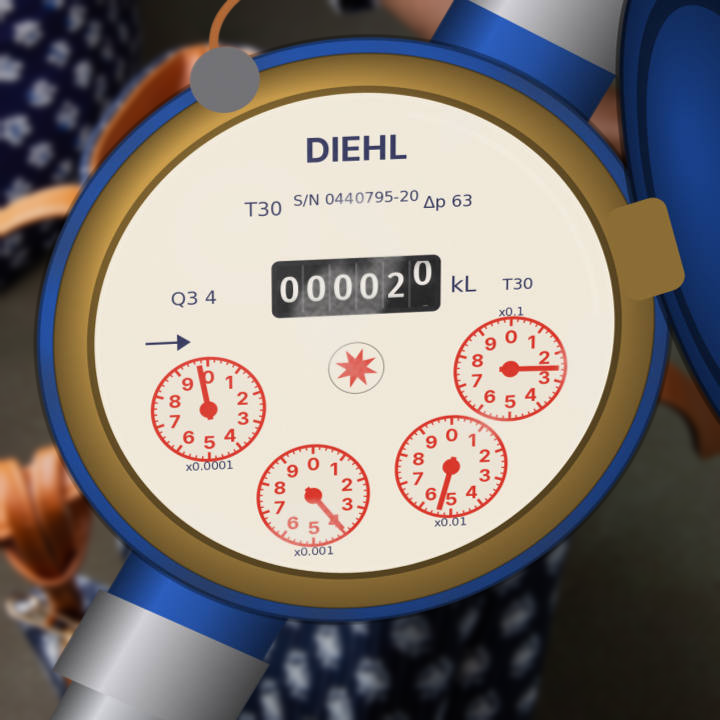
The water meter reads 20.2539 kL
